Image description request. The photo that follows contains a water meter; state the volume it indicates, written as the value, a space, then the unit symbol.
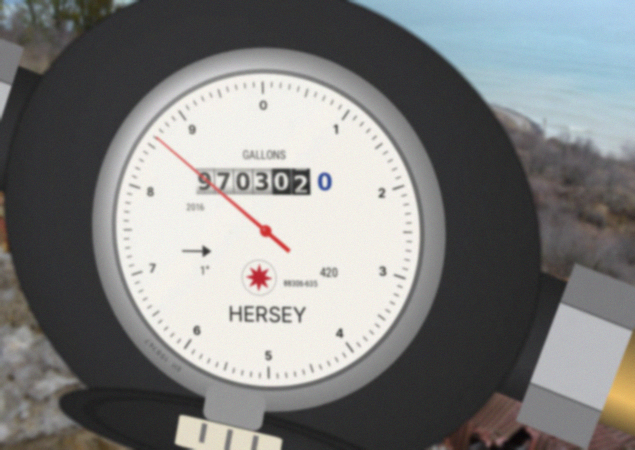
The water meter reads 9703018.6 gal
